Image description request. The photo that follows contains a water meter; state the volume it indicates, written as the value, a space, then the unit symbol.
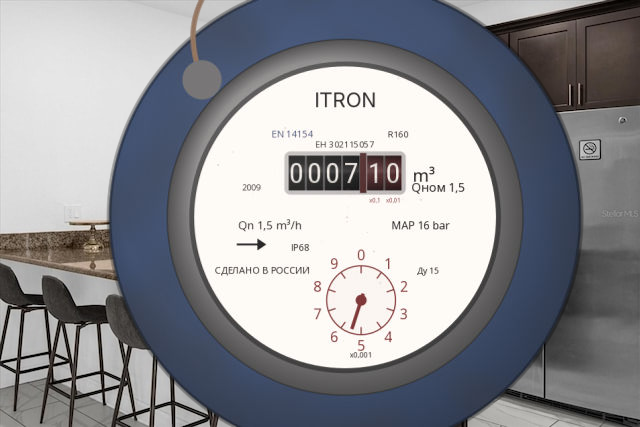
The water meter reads 7.105 m³
